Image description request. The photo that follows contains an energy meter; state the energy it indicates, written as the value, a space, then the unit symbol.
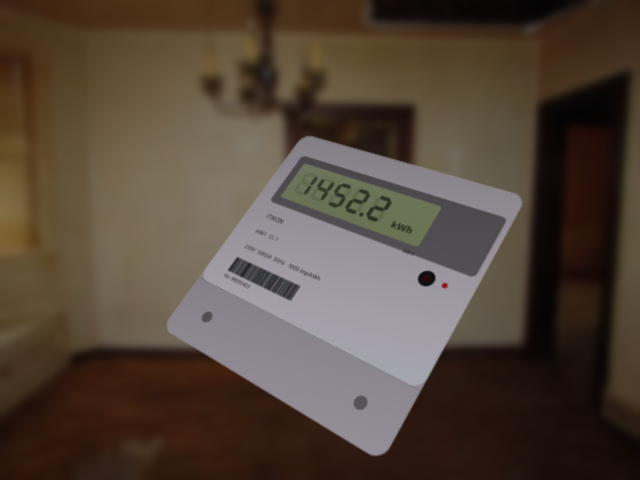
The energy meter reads 1452.2 kWh
